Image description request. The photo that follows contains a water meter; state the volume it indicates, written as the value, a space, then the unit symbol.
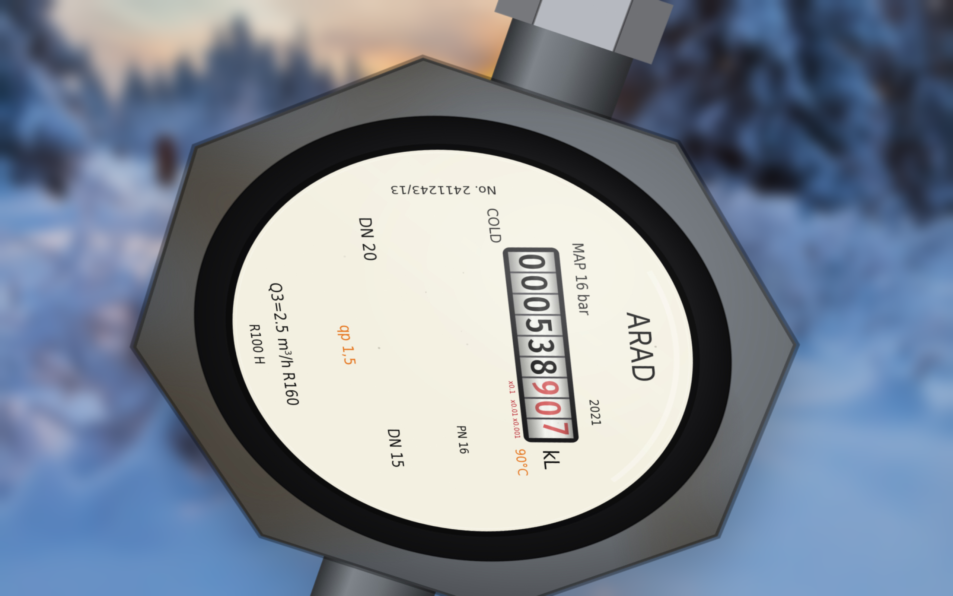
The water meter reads 538.907 kL
